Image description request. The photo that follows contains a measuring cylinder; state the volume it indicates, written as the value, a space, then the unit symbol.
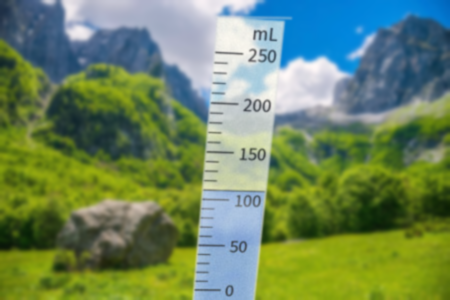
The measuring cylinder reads 110 mL
